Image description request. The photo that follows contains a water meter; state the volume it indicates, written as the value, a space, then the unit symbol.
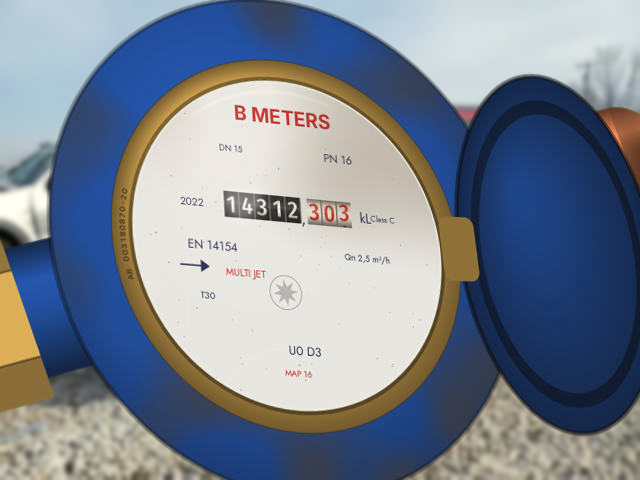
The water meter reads 14312.303 kL
